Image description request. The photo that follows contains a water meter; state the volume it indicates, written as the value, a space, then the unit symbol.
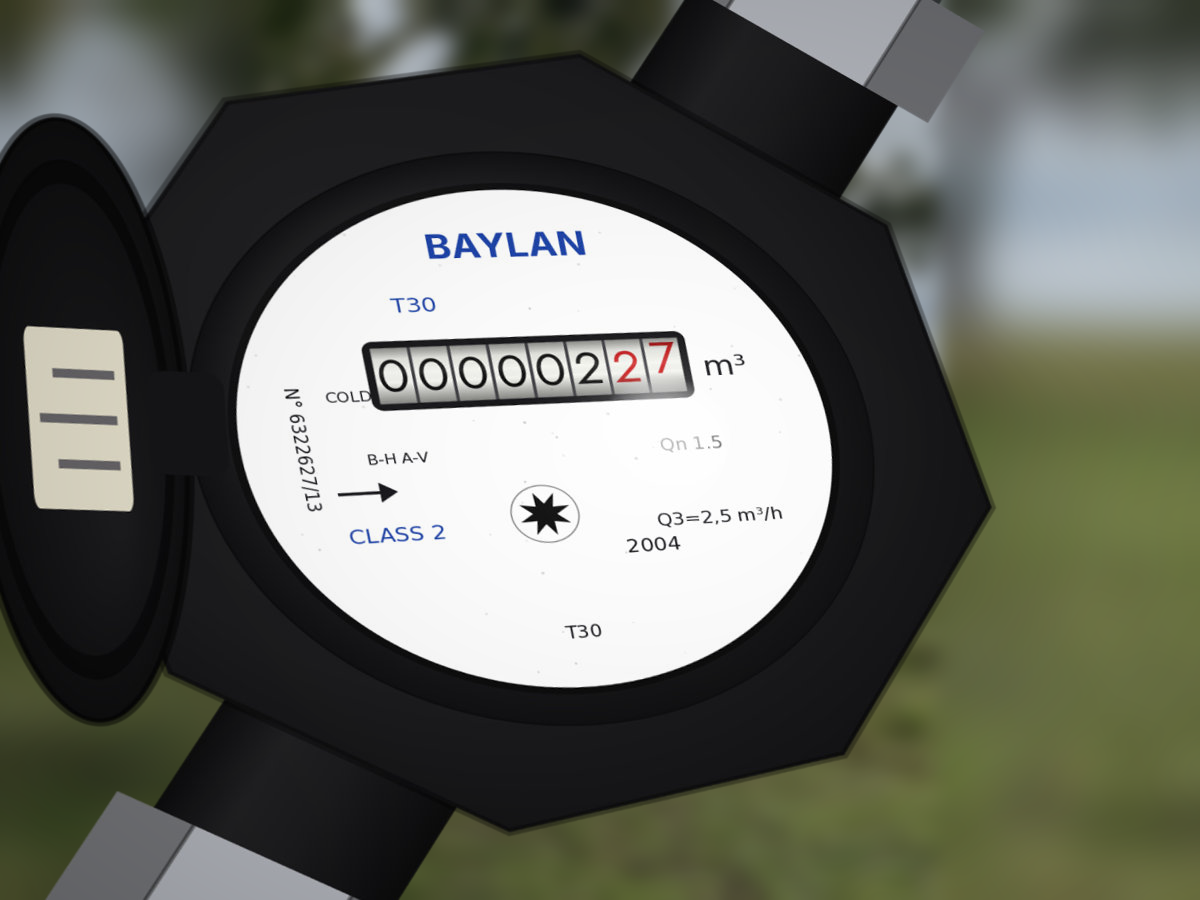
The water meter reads 2.27 m³
